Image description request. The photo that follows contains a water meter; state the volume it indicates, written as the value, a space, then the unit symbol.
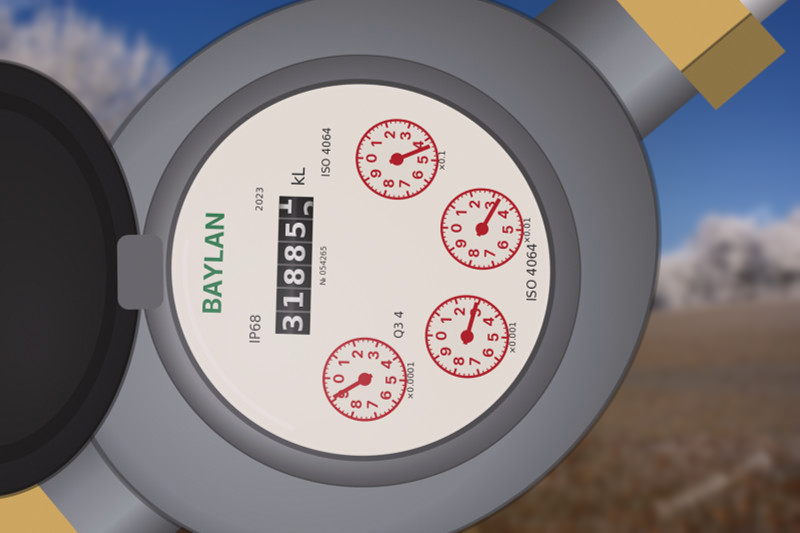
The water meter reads 318851.4329 kL
